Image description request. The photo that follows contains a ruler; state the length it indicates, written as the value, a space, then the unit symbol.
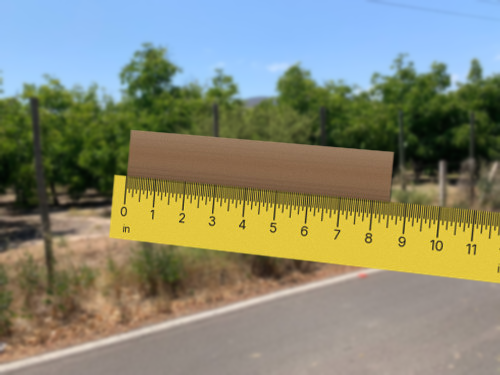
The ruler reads 8.5 in
